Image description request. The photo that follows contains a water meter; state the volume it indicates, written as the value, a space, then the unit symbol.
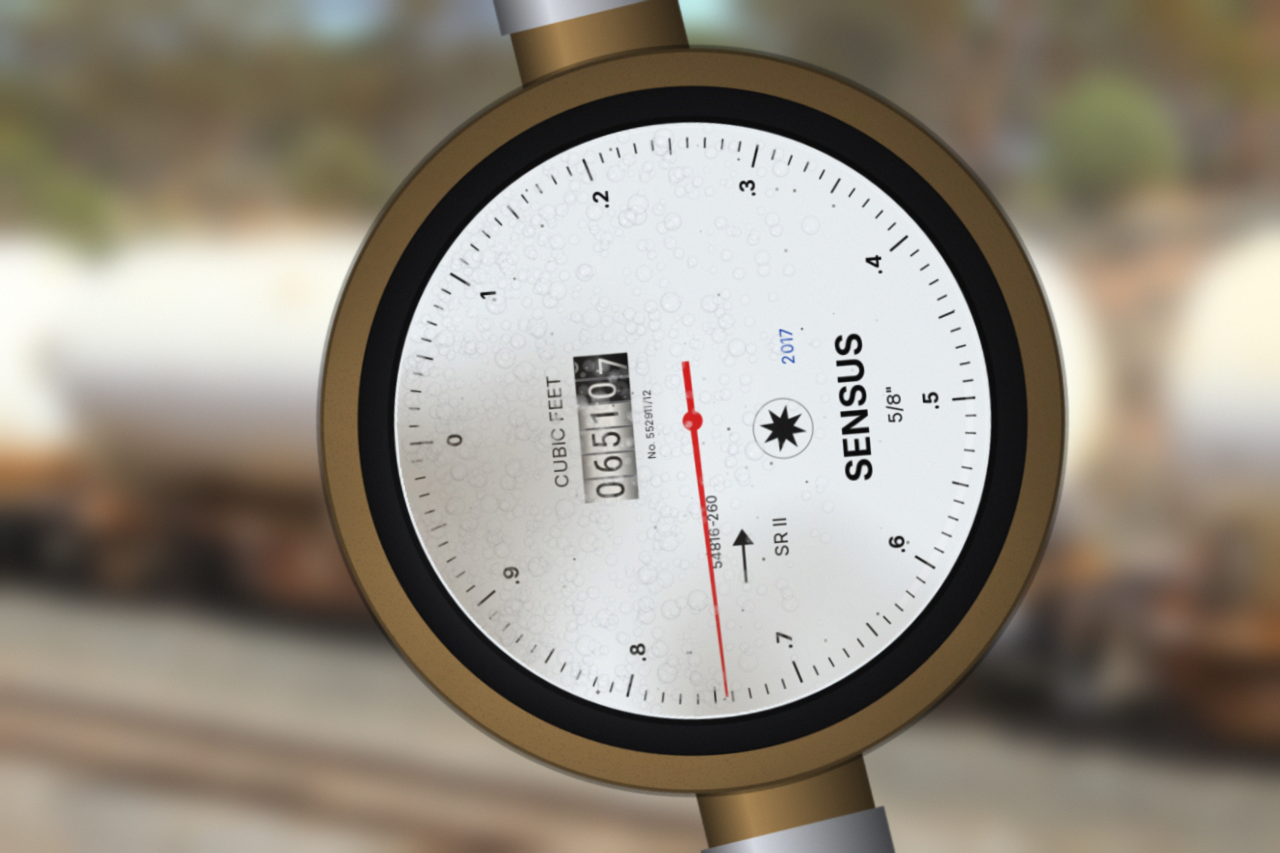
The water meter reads 65106.74 ft³
